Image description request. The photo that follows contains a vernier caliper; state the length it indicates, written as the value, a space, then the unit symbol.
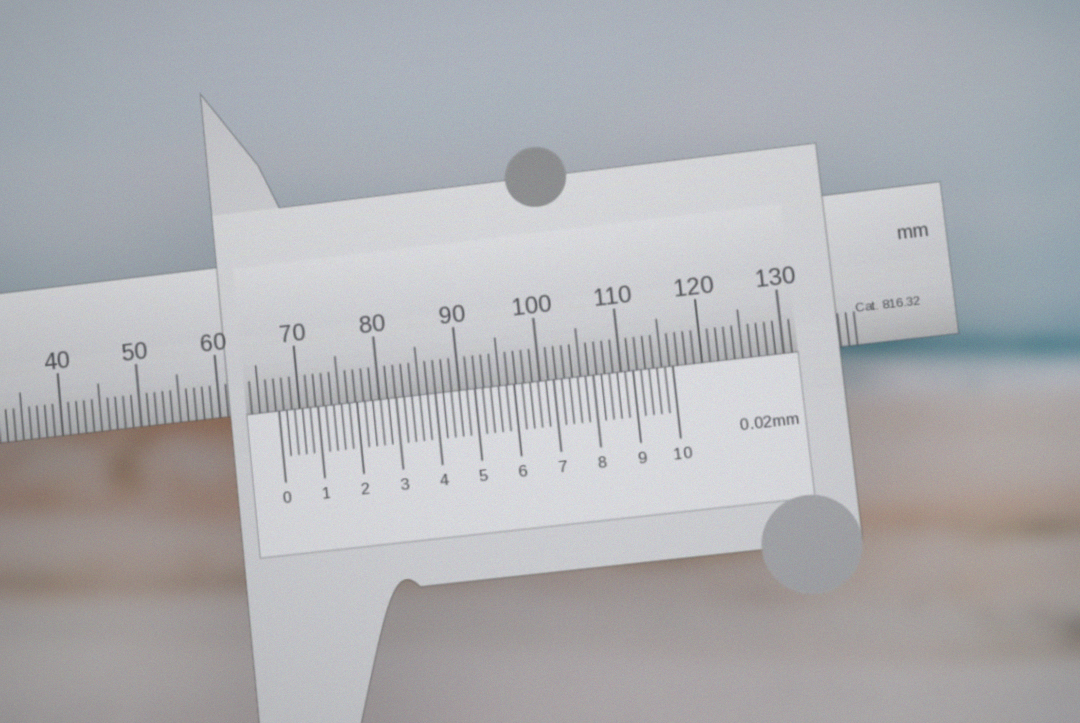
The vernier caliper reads 67.4 mm
